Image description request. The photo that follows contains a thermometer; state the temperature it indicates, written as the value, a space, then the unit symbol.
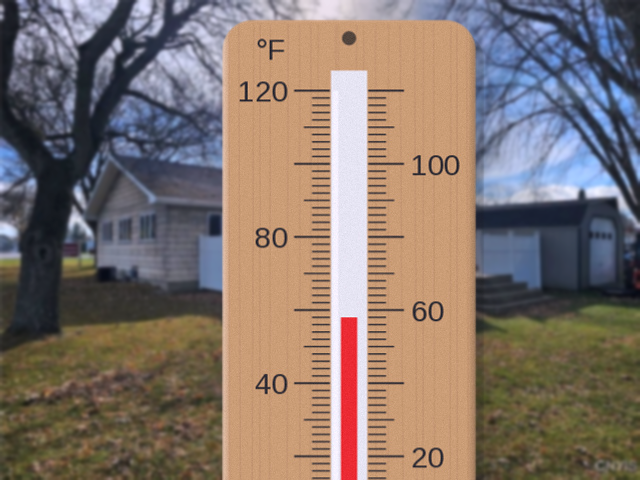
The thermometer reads 58 °F
